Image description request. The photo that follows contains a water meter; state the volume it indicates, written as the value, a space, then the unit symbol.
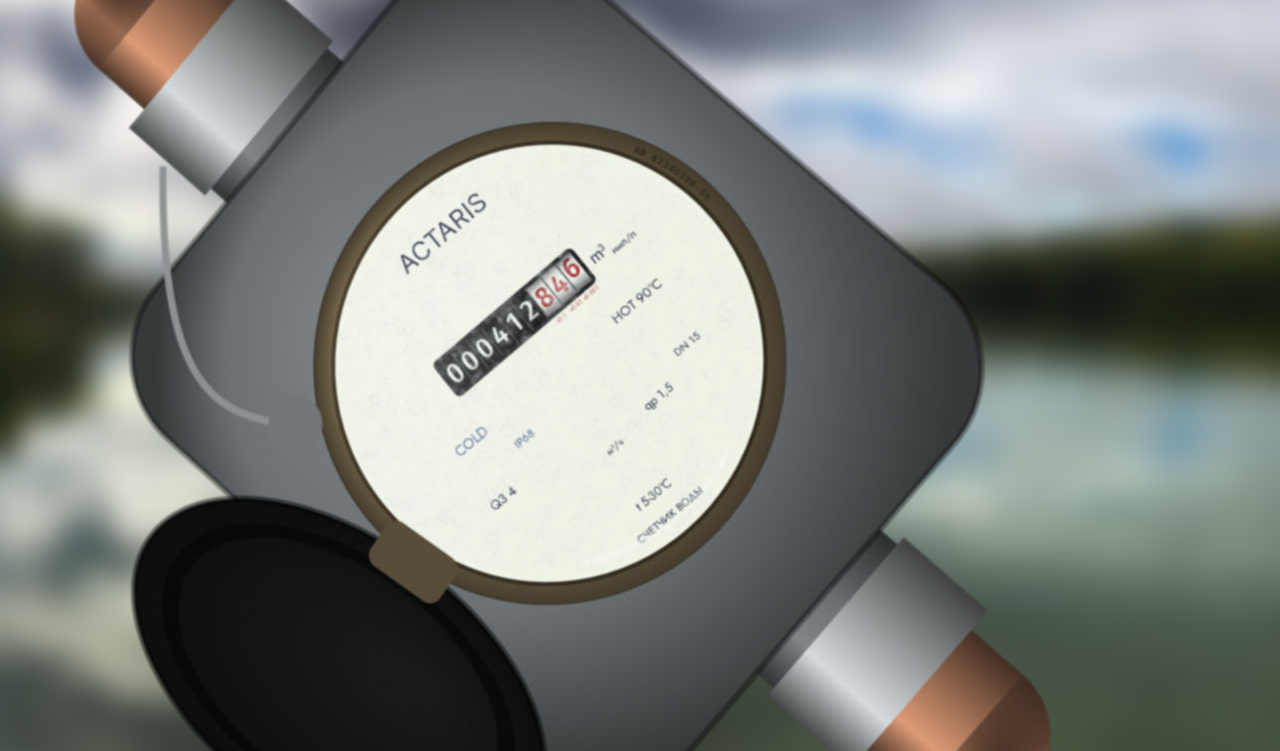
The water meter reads 412.846 m³
